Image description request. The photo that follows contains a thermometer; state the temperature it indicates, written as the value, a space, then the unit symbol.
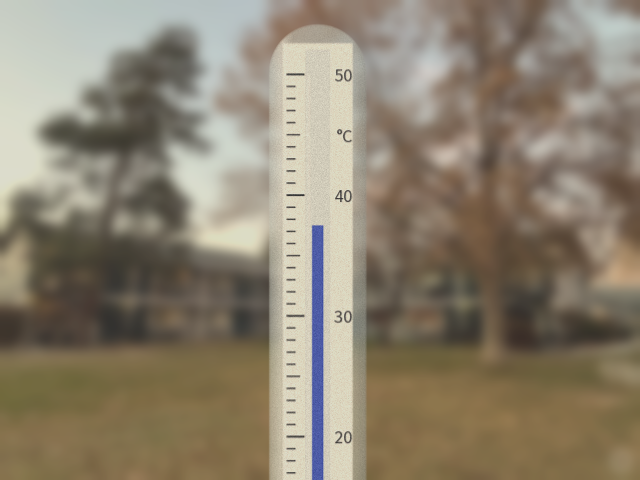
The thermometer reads 37.5 °C
